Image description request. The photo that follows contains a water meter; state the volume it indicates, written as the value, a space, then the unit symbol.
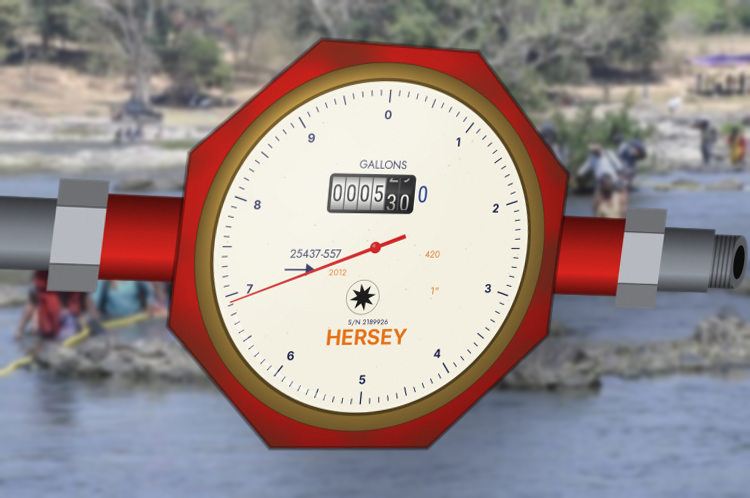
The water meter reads 5296.9 gal
